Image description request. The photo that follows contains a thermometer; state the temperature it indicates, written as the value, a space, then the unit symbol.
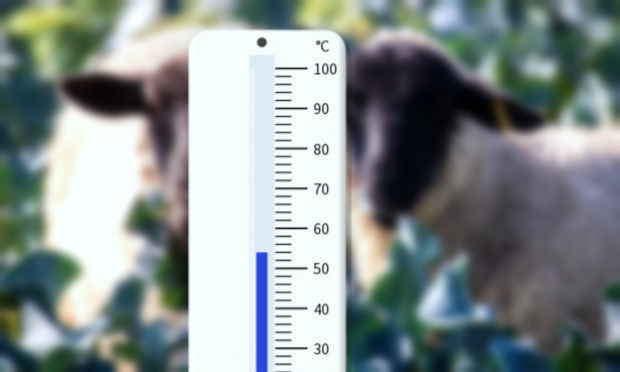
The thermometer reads 54 °C
